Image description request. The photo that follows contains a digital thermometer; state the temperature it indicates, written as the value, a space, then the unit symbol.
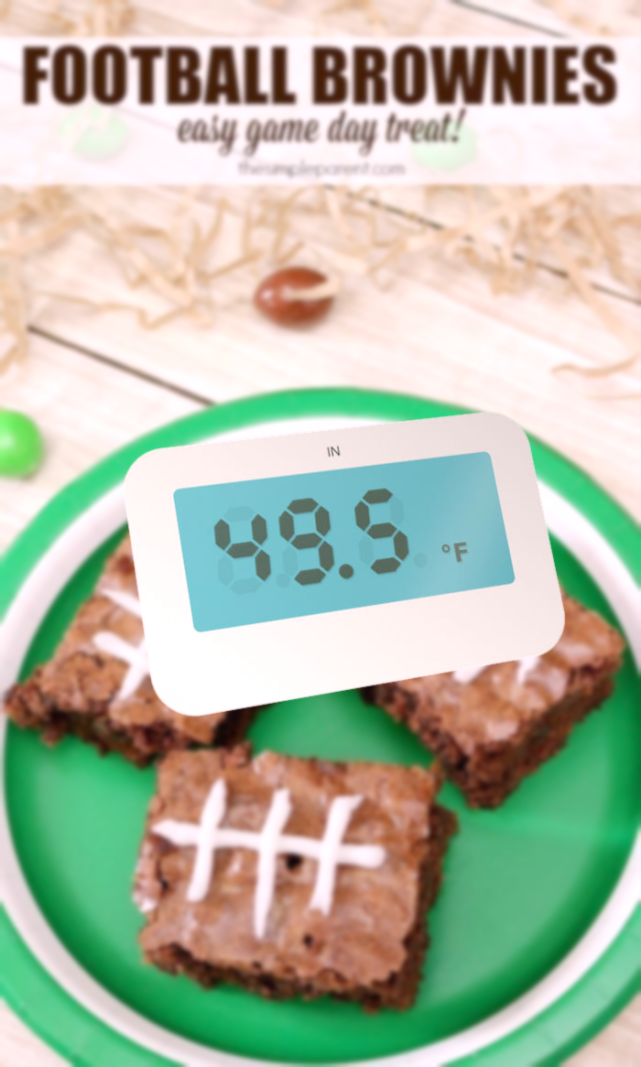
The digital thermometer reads 49.5 °F
